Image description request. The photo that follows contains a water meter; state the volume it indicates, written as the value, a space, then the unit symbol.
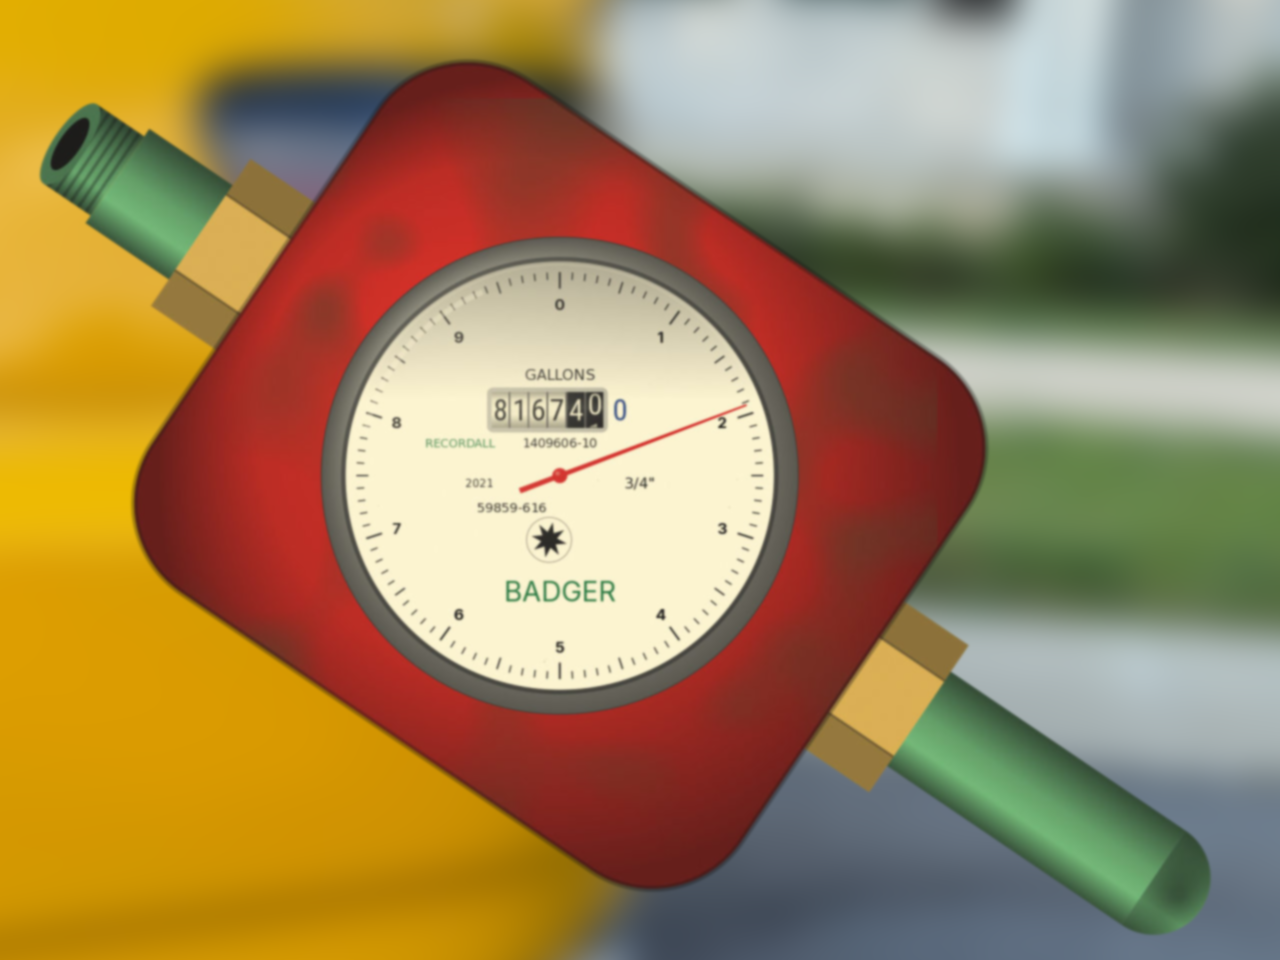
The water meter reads 8167401.9 gal
